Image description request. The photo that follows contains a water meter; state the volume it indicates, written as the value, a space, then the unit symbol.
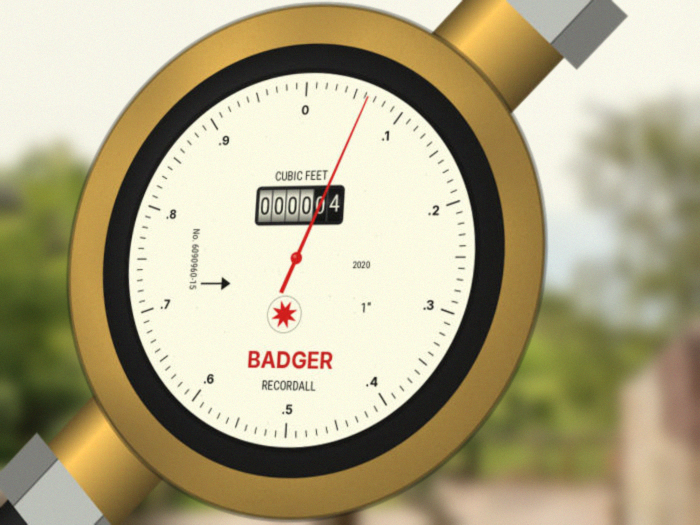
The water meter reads 4.06 ft³
